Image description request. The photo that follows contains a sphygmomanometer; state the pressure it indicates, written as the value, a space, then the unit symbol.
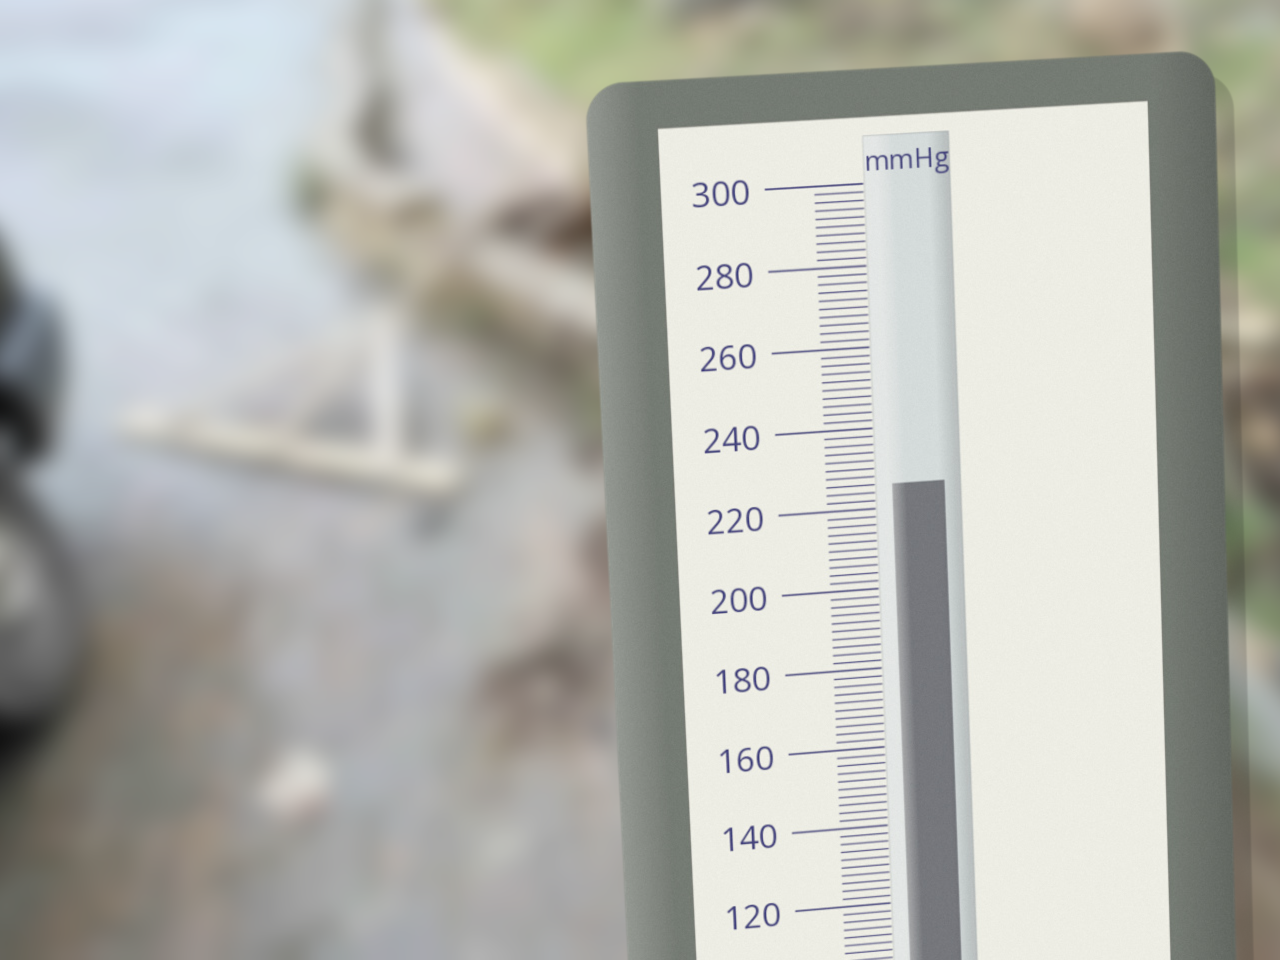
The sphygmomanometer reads 226 mmHg
